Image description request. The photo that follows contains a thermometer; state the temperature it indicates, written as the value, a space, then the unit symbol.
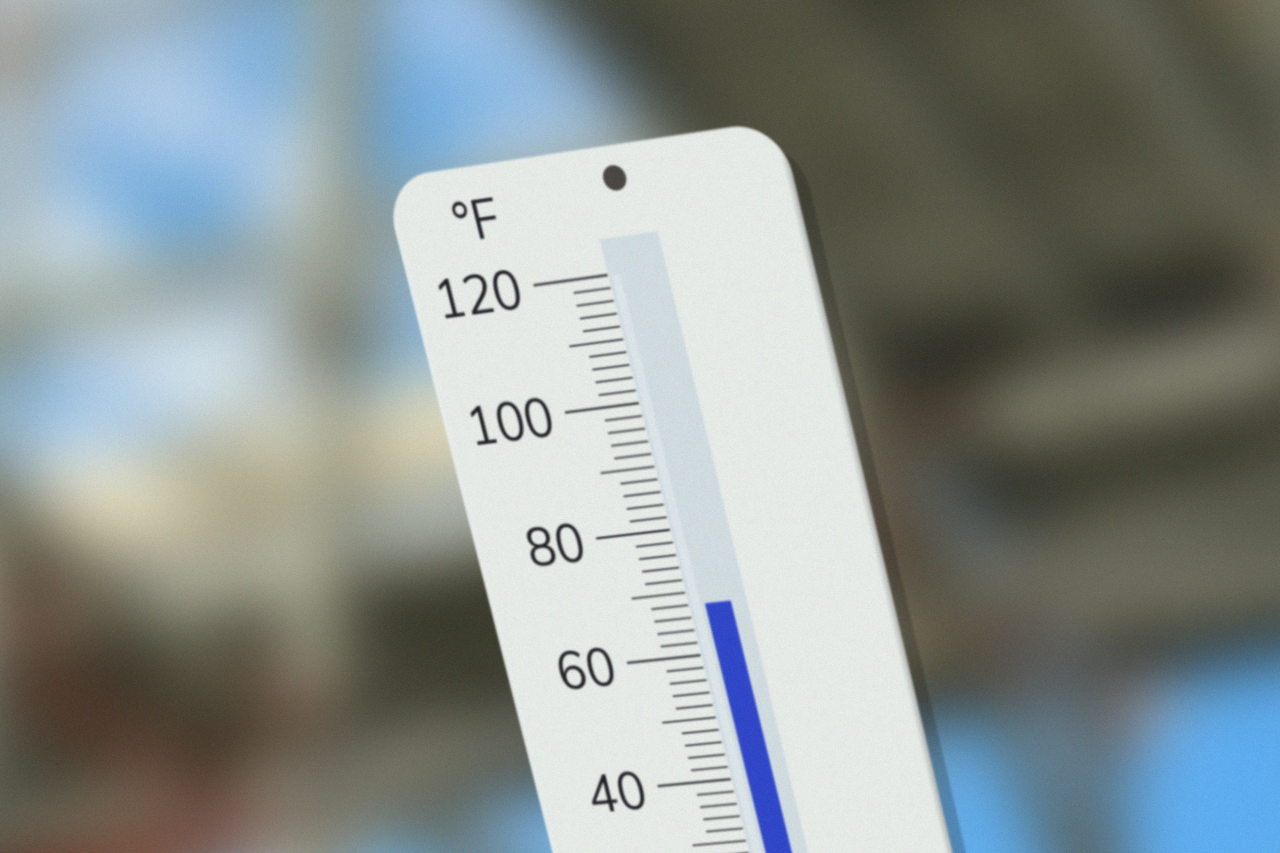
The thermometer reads 68 °F
